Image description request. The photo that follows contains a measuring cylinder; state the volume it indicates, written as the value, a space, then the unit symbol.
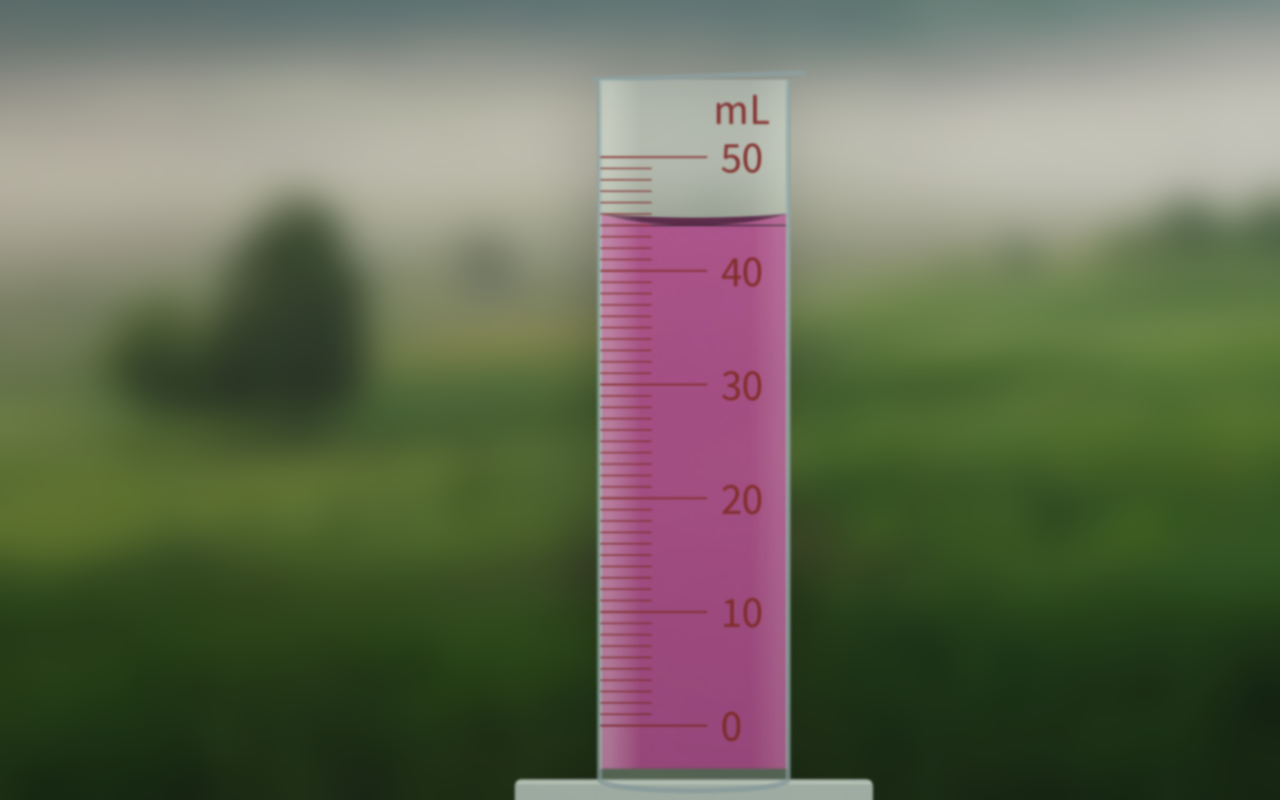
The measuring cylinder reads 44 mL
